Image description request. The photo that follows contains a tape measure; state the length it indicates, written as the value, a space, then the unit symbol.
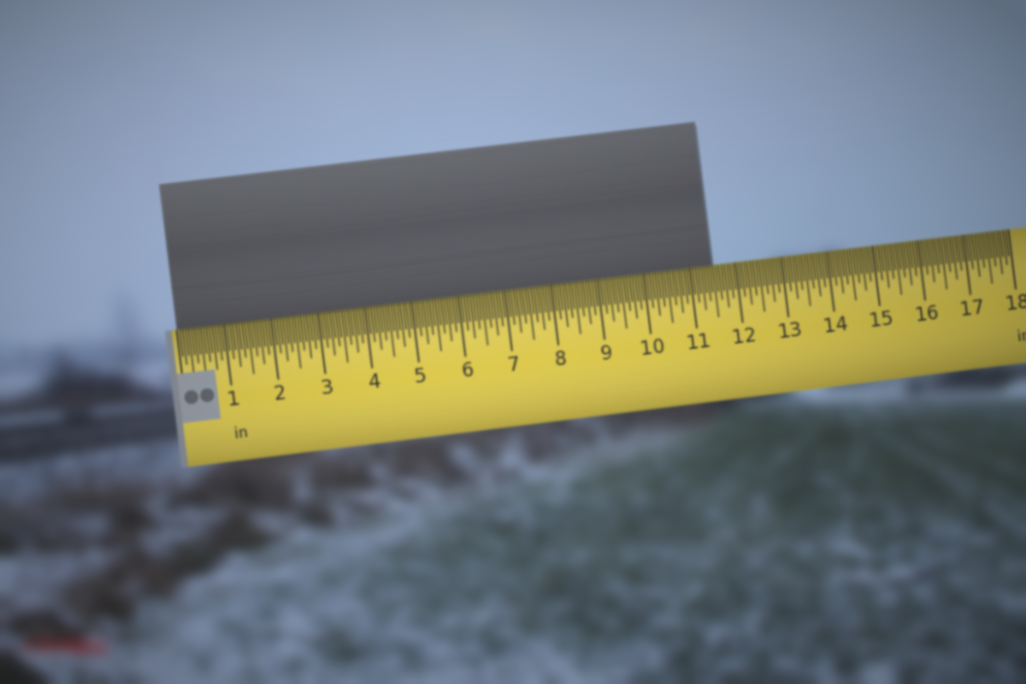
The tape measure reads 11.5 in
